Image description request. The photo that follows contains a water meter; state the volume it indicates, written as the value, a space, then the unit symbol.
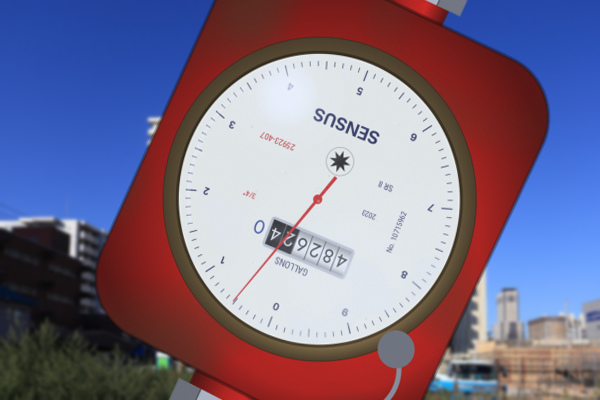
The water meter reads 4826240.5 gal
